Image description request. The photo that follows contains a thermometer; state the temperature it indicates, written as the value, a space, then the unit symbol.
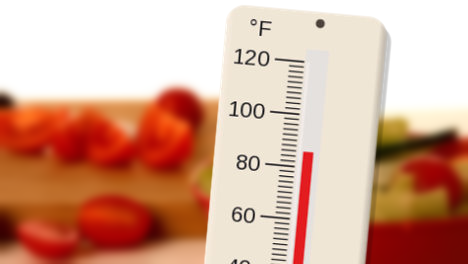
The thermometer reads 86 °F
